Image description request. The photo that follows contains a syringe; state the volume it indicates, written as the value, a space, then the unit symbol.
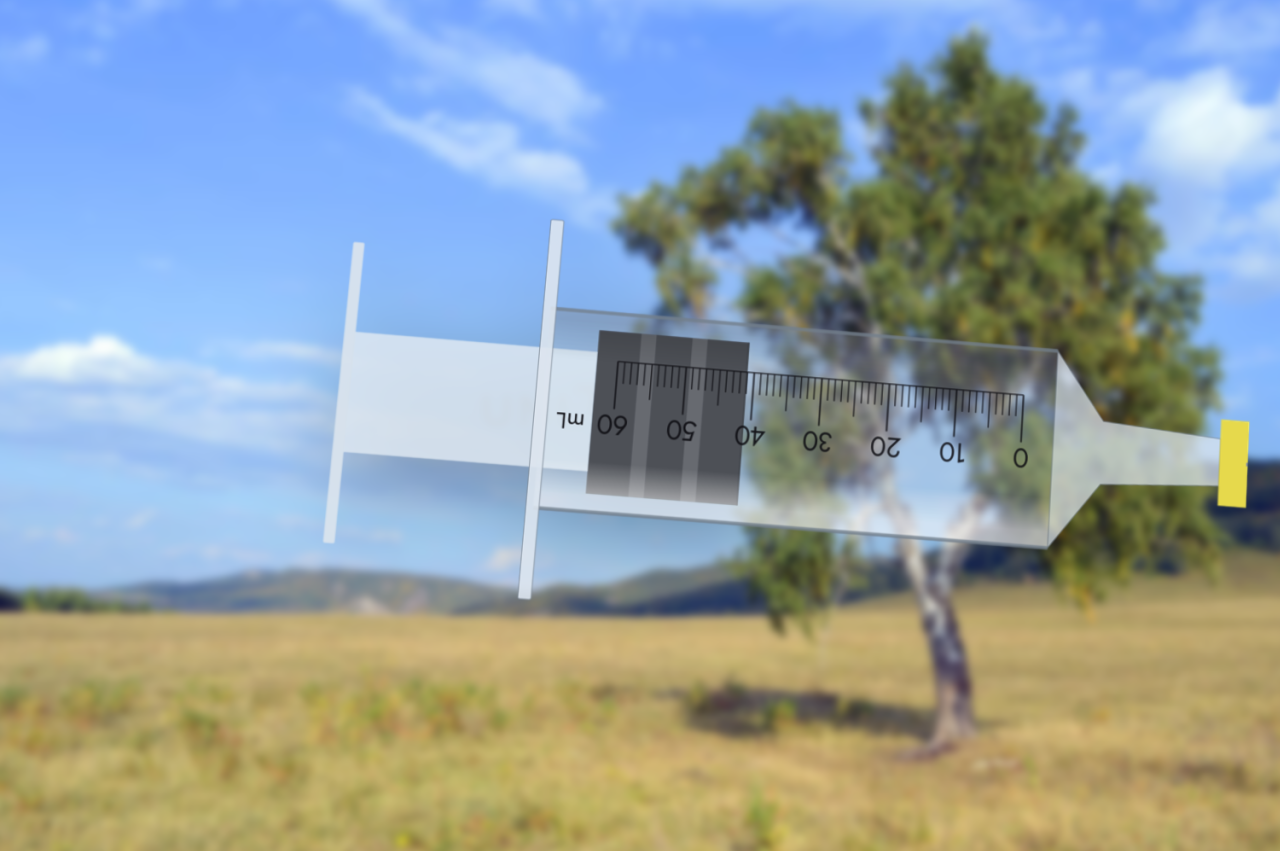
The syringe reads 41 mL
